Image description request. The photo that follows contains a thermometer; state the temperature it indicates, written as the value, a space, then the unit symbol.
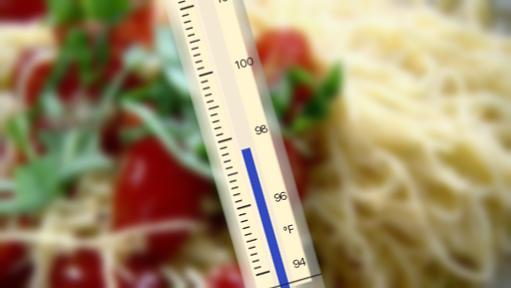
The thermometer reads 97.6 °F
